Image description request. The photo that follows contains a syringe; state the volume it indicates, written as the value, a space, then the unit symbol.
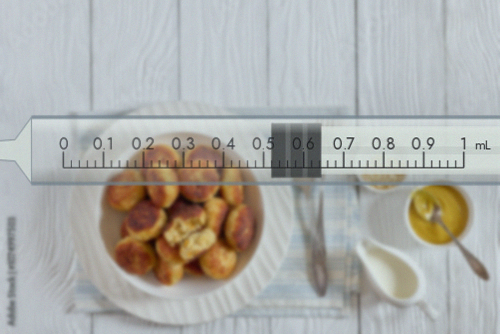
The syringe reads 0.52 mL
